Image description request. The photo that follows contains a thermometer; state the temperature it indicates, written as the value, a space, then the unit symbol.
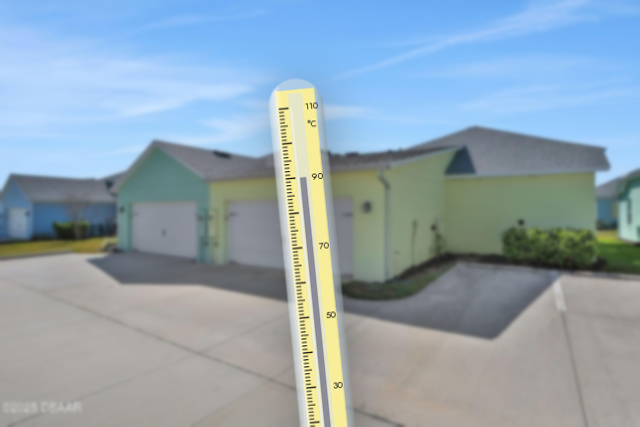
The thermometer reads 90 °C
